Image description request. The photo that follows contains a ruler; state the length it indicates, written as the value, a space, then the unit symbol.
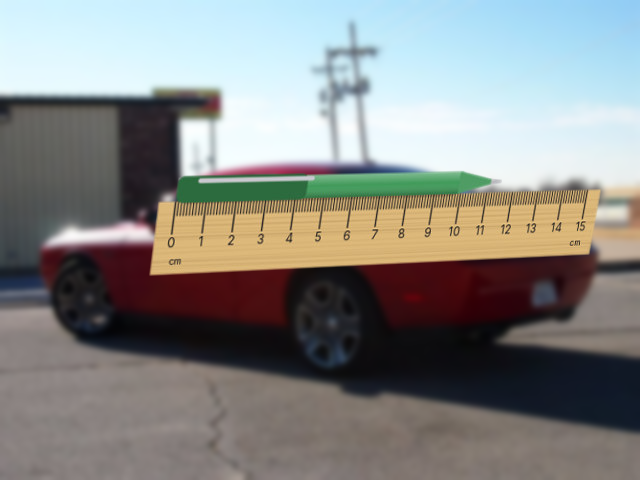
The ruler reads 11.5 cm
